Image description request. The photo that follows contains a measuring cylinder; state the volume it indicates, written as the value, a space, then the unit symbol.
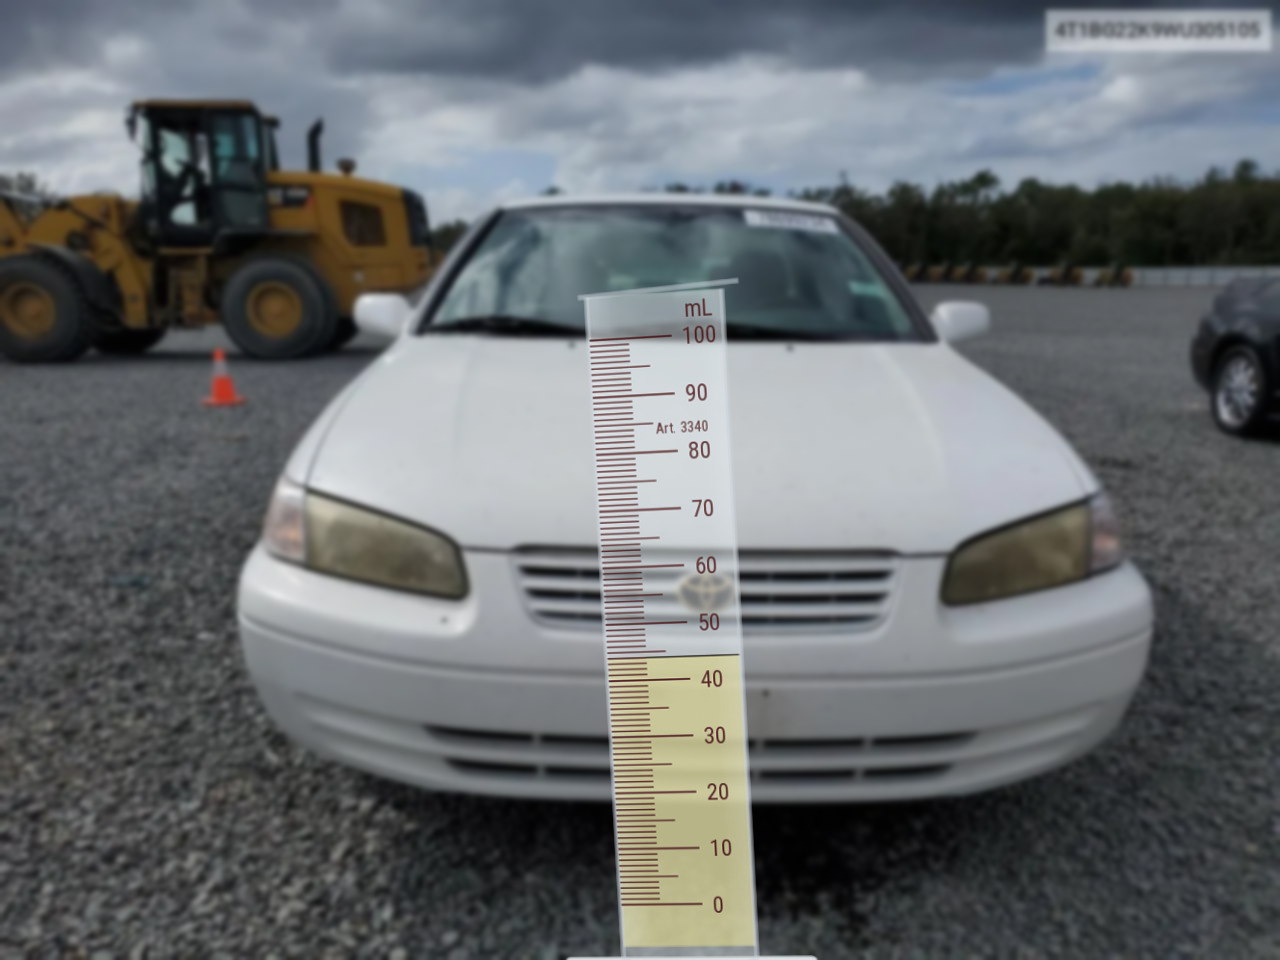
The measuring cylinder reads 44 mL
